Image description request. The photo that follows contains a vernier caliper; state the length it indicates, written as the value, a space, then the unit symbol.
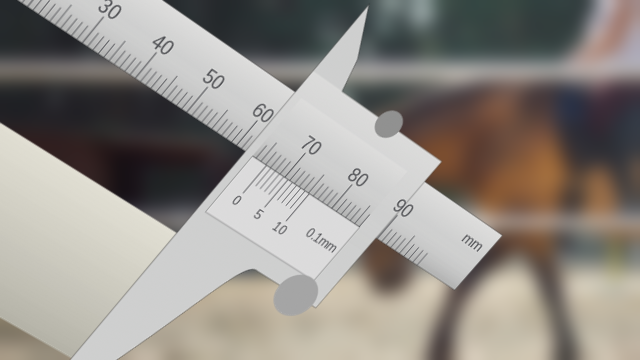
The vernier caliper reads 66.2 mm
